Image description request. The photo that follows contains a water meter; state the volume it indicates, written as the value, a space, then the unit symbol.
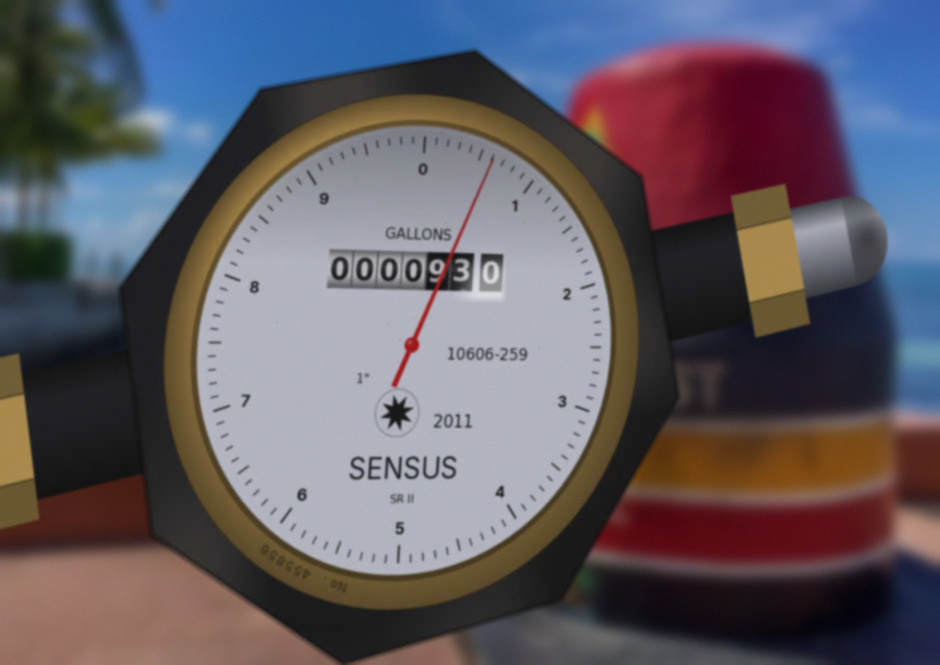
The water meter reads 930.6 gal
